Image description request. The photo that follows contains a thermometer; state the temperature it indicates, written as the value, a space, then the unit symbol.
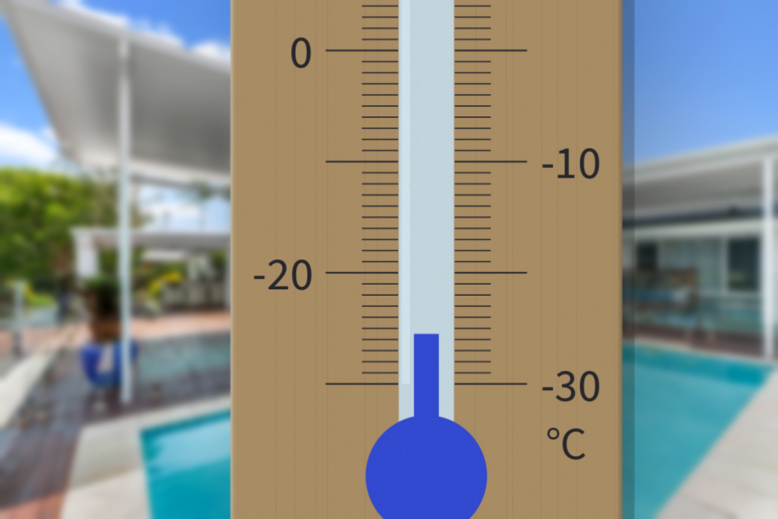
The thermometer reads -25.5 °C
